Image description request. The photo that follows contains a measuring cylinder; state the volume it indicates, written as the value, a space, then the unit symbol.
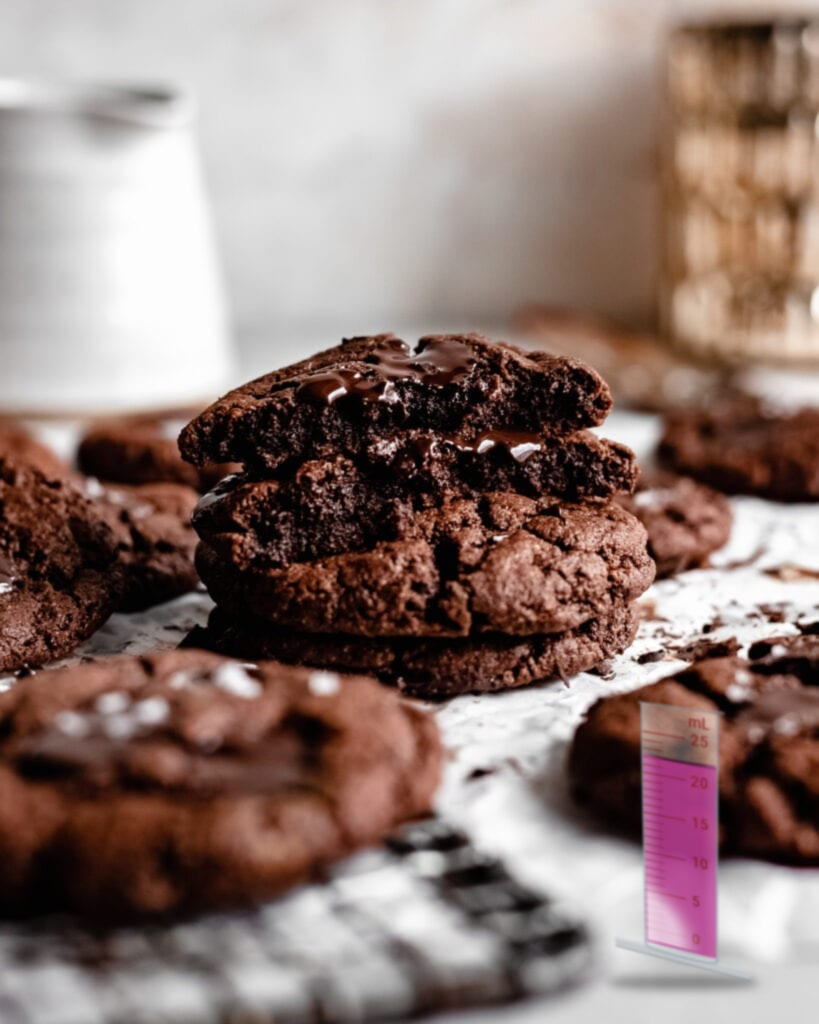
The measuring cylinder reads 22 mL
